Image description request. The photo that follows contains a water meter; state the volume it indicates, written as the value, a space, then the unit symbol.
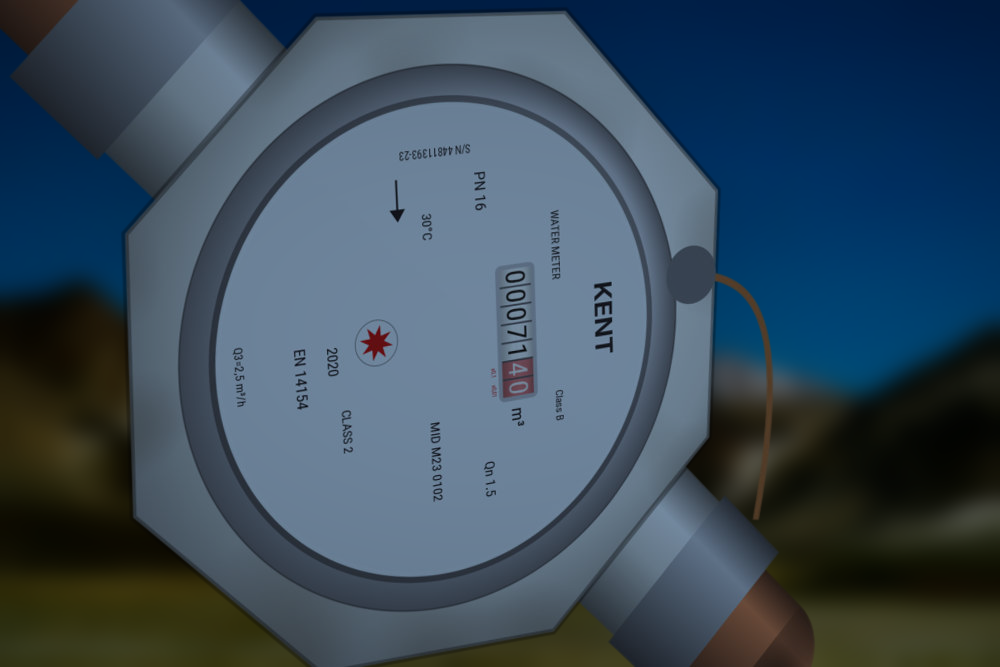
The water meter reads 71.40 m³
